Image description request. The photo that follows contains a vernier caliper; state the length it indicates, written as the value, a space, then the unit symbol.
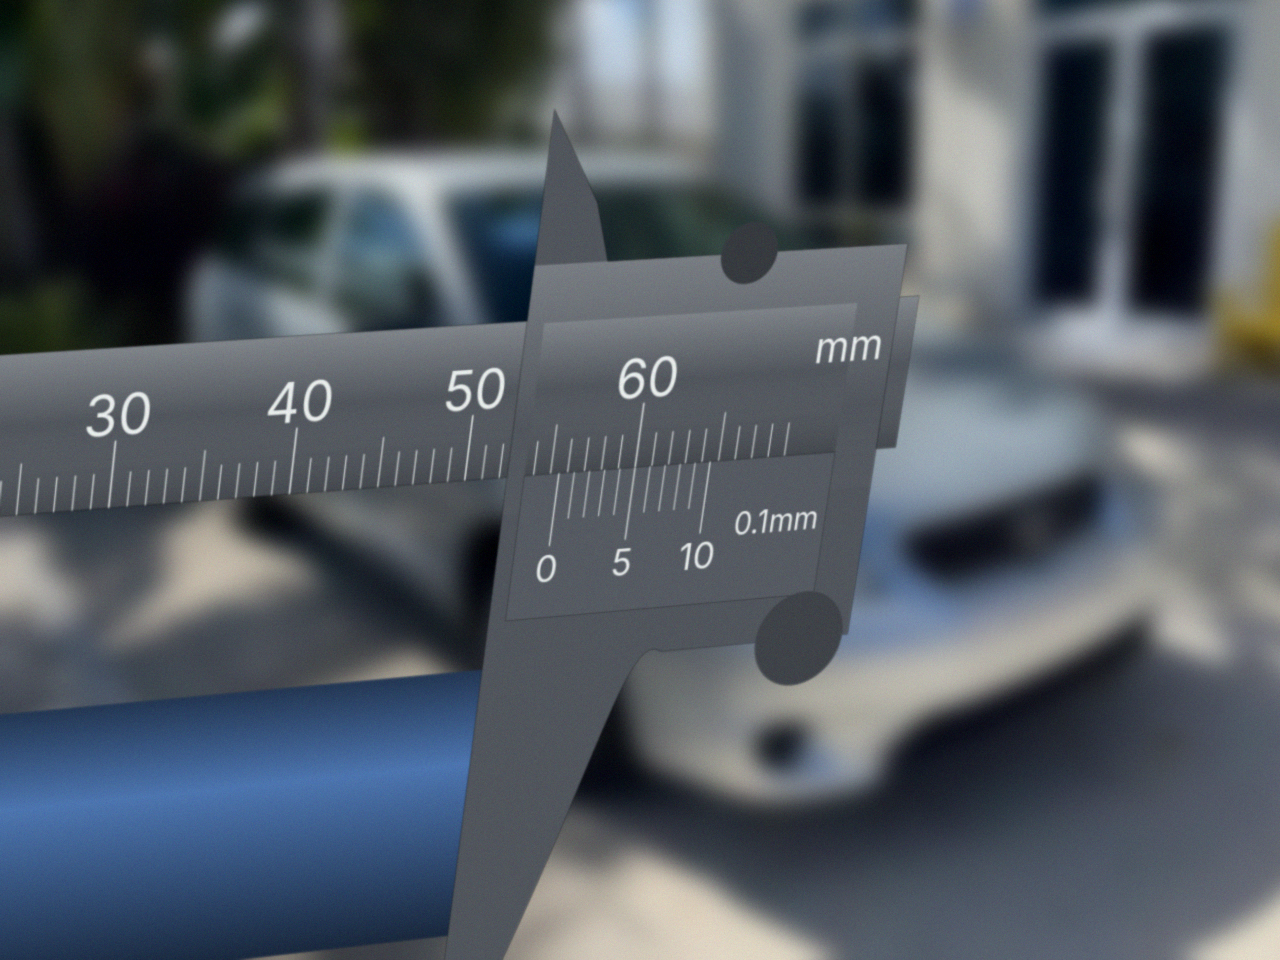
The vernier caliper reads 55.5 mm
